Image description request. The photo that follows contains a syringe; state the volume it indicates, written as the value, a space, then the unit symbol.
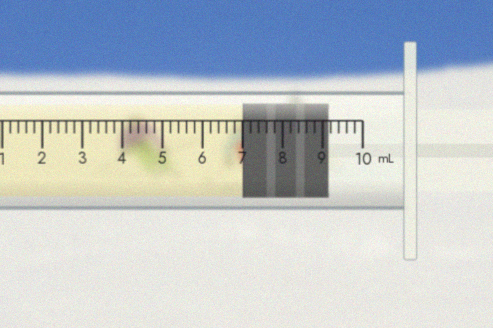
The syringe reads 7 mL
